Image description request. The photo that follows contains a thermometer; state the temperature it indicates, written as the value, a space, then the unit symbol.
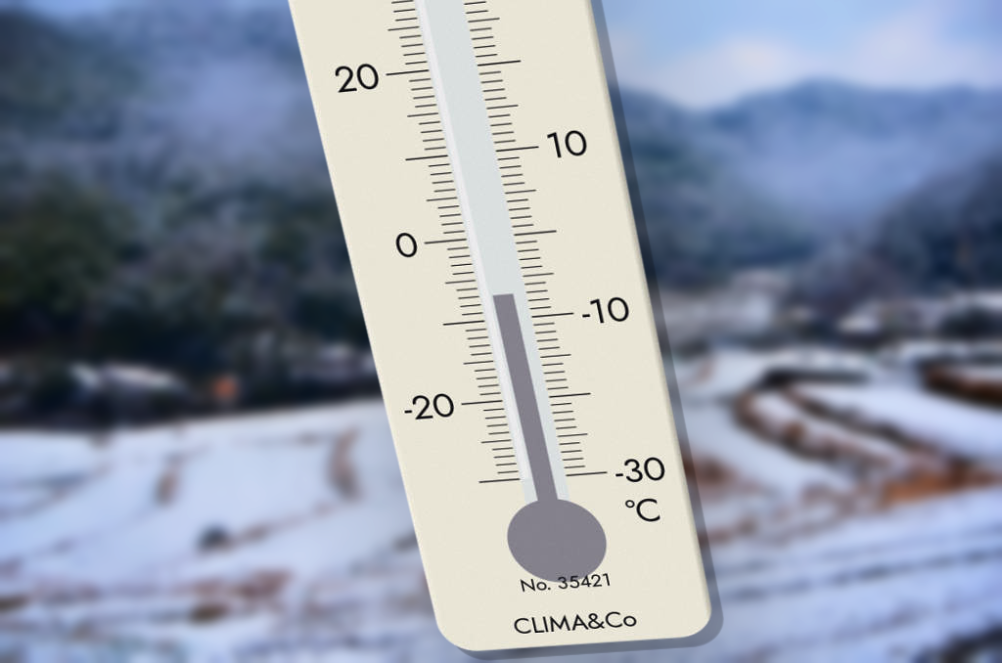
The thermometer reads -7 °C
